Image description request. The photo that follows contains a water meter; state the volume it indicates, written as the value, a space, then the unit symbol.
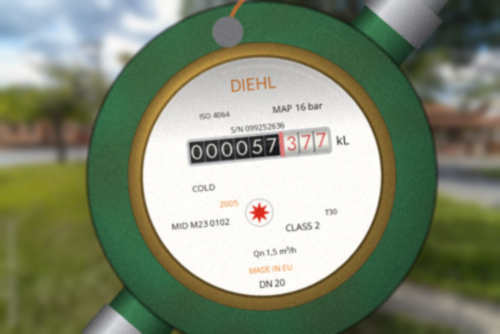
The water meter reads 57.377 kL
